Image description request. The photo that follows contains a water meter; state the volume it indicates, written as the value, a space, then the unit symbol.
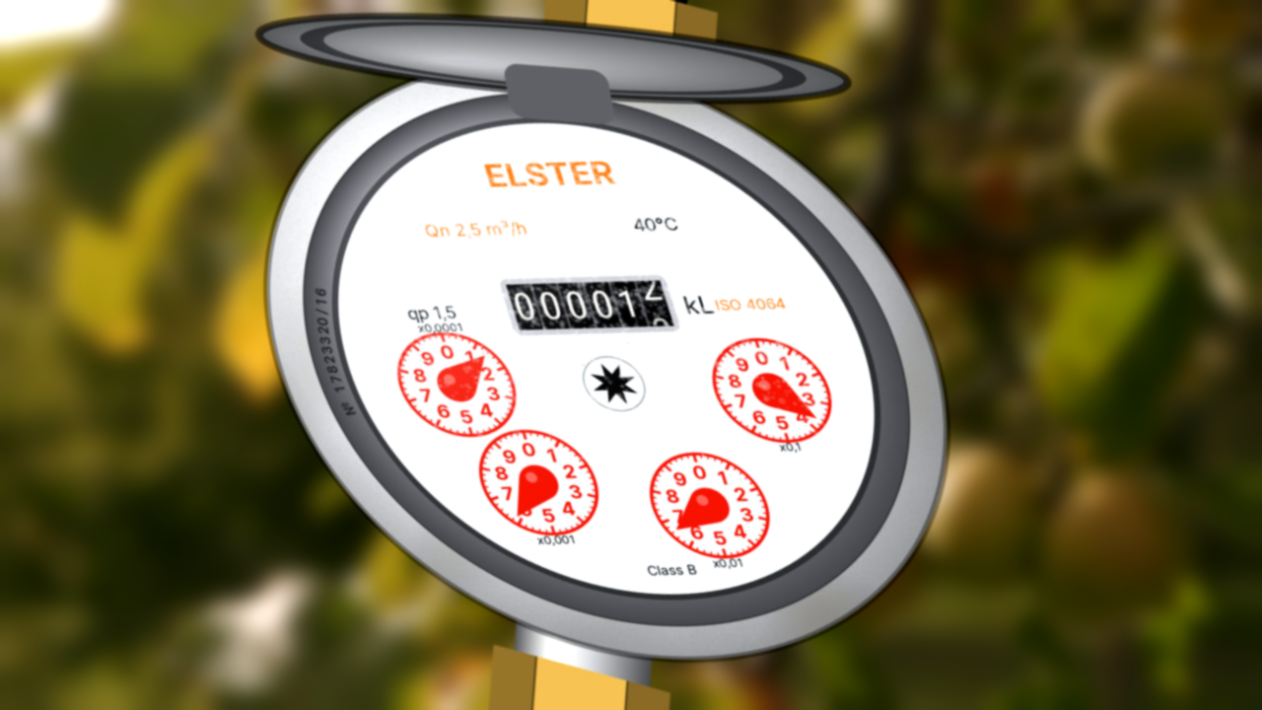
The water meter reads 12.3661 kL
